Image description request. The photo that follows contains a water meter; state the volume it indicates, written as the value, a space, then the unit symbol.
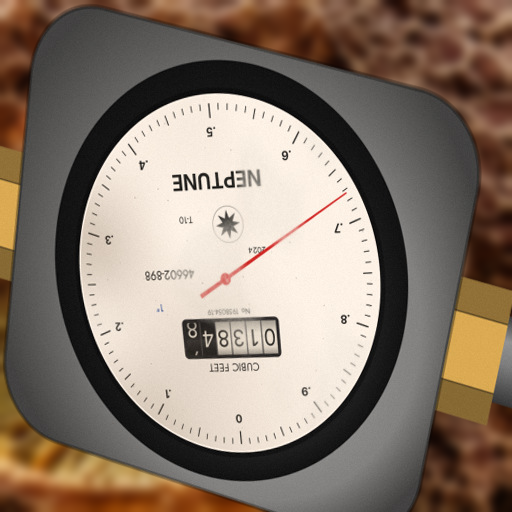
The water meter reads 13847.67 ft³
